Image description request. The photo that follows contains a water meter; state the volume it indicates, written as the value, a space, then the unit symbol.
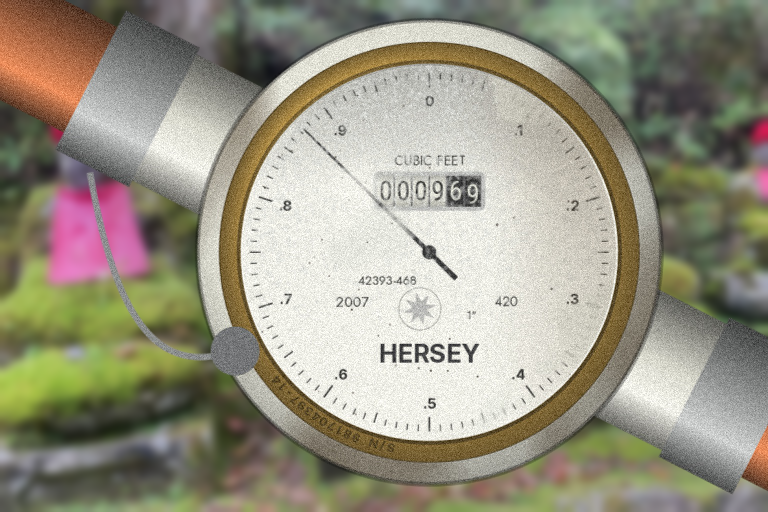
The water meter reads 968.87 ft³
